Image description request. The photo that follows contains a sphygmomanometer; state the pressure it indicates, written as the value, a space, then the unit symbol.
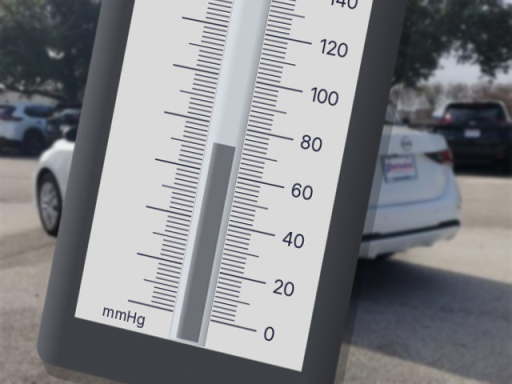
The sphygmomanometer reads 72 mmHg
